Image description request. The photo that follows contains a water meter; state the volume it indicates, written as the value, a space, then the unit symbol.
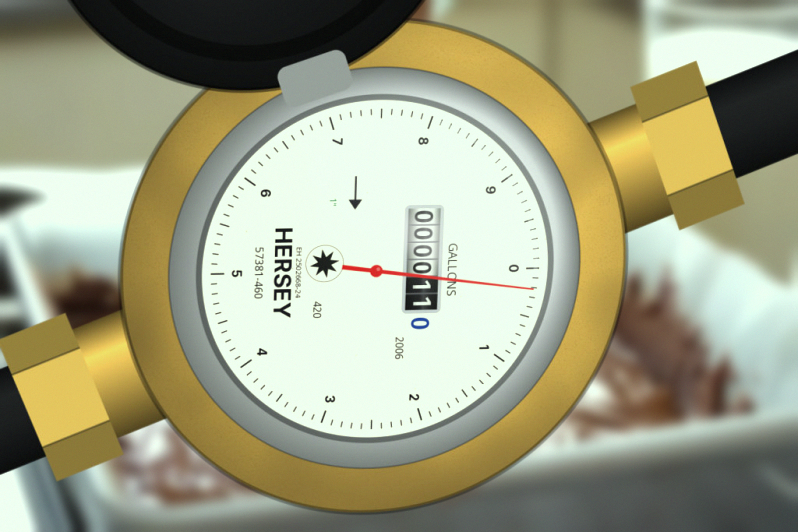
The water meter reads 110.2 gal
